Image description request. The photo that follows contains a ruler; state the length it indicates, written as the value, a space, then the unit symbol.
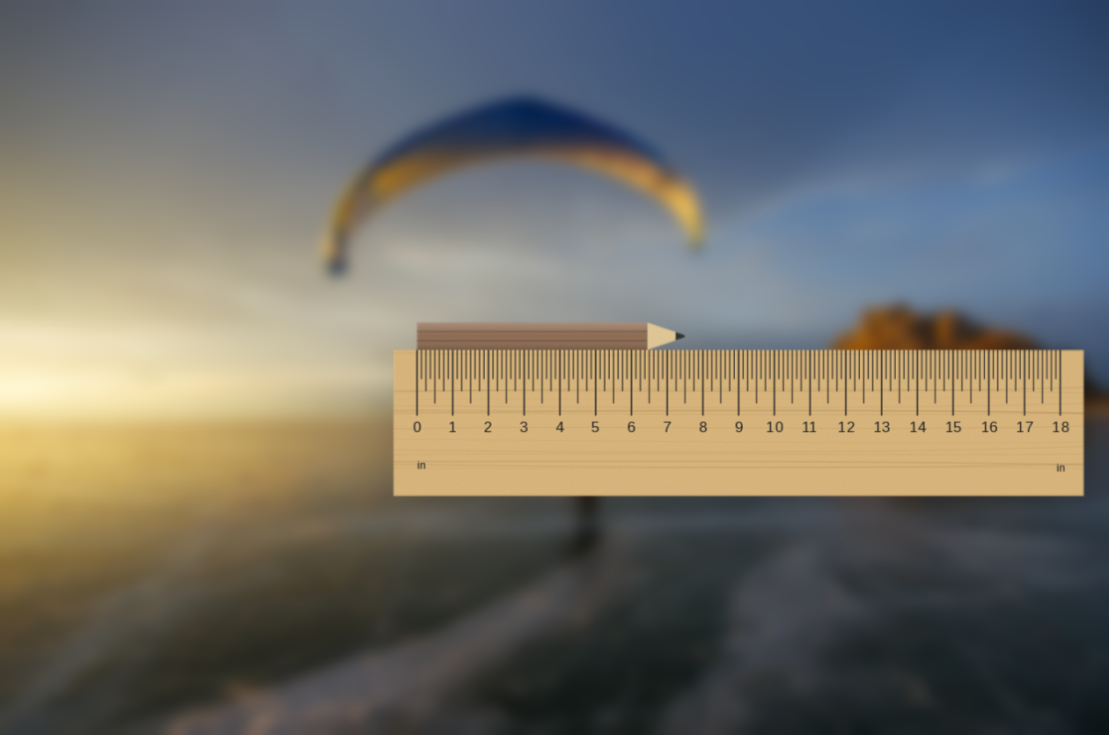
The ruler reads 7.5 in
